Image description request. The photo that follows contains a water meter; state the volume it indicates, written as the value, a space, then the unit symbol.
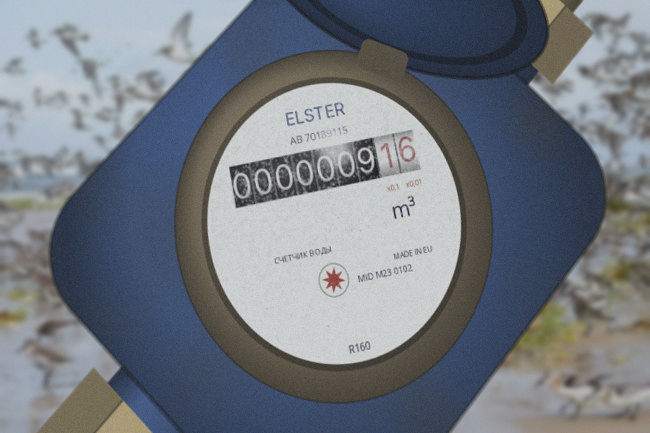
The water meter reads 9.16 m³
